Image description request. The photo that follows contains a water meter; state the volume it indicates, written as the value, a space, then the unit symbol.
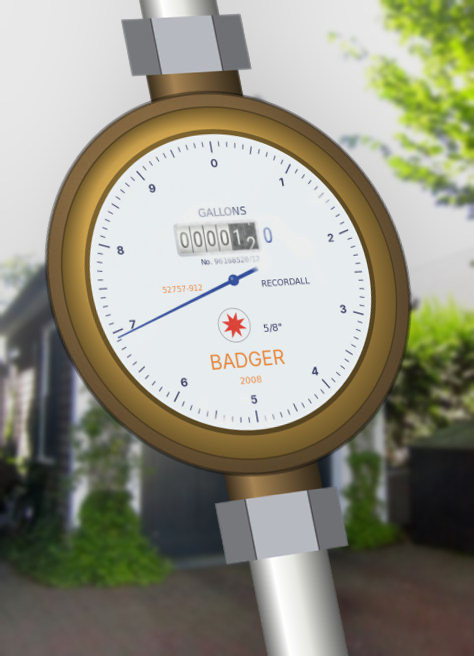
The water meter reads 116.9 gal
